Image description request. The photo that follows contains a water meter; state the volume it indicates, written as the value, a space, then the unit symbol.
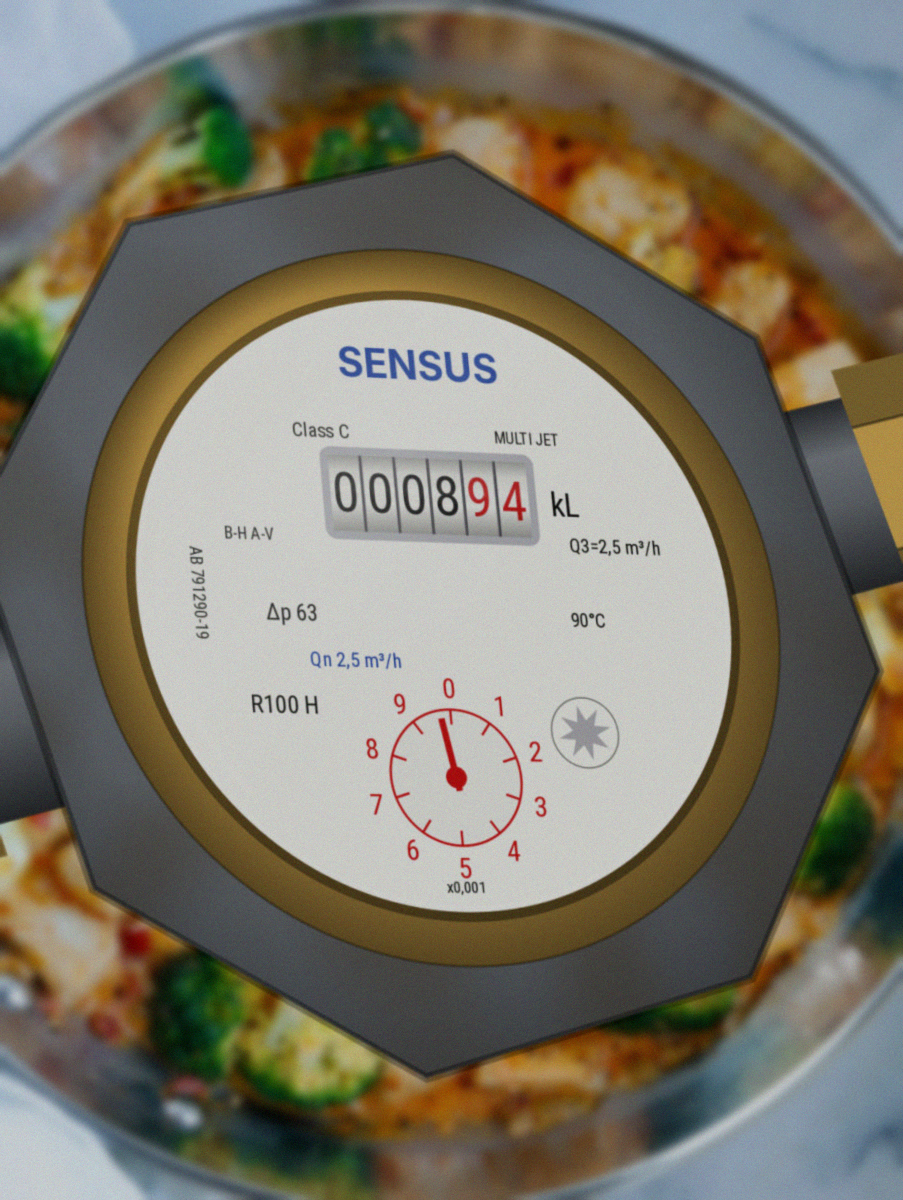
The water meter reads 8.939 kL
